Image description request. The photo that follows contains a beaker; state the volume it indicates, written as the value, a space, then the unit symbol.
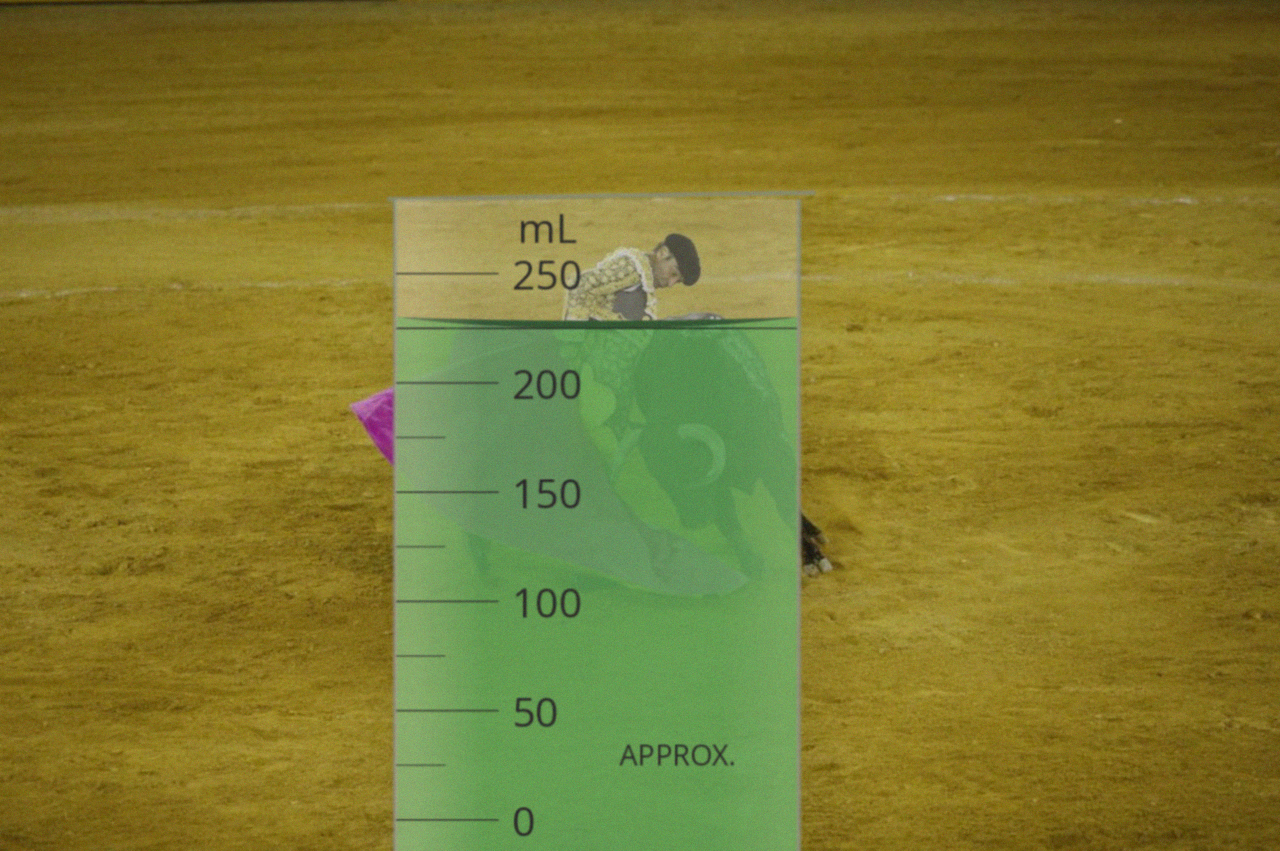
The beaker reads 225 mL
